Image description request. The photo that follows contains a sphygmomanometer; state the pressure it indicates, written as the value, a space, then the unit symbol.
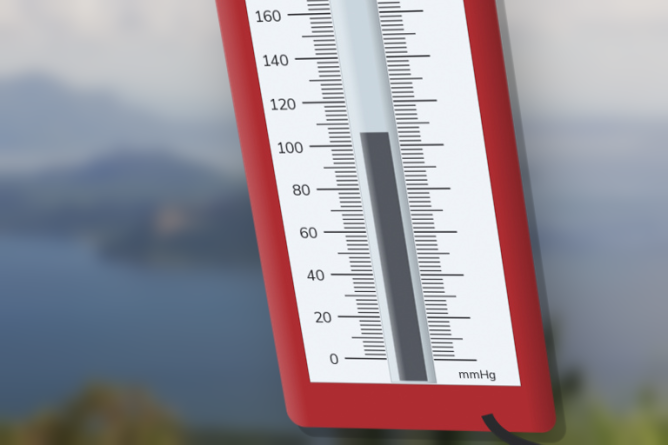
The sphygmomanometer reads 106 mmHg
